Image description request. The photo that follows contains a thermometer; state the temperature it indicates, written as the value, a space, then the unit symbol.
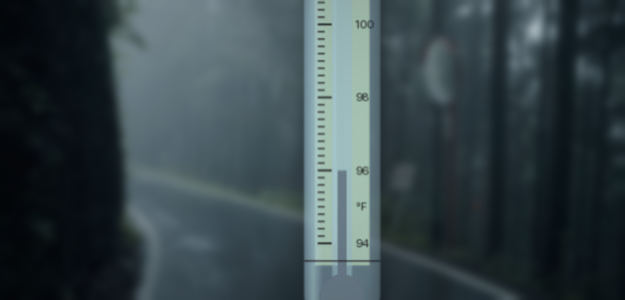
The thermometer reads 96 °F
